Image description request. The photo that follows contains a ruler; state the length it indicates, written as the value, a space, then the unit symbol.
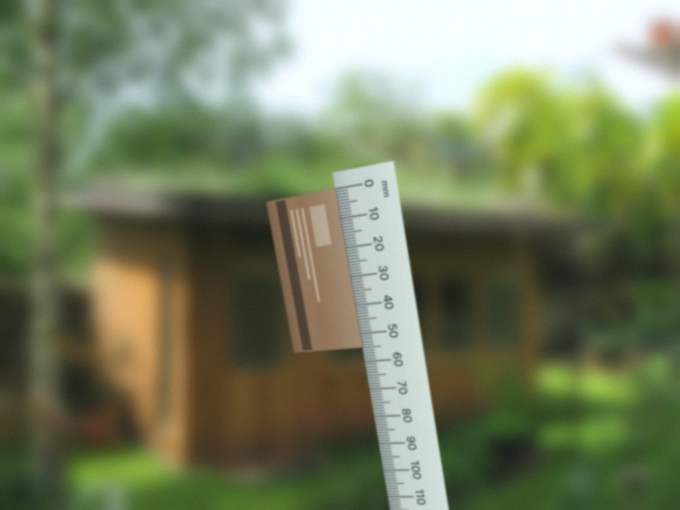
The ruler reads 55 mm
